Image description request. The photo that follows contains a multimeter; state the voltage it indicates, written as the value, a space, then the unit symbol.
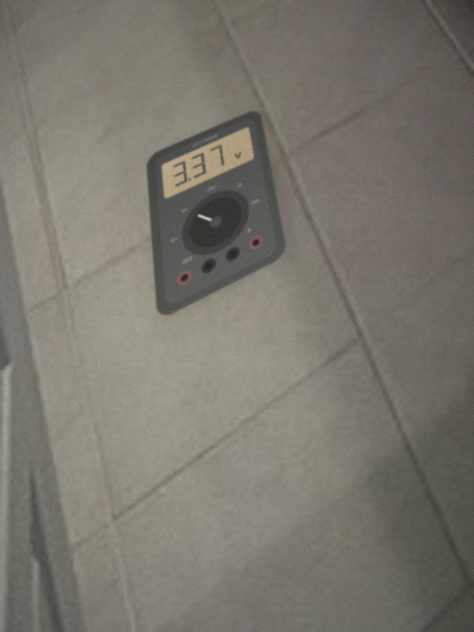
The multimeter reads 3.37 V
